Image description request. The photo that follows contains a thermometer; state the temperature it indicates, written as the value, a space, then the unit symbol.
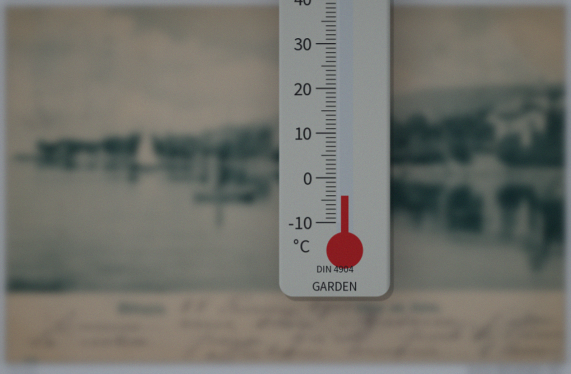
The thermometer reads -4 °C
